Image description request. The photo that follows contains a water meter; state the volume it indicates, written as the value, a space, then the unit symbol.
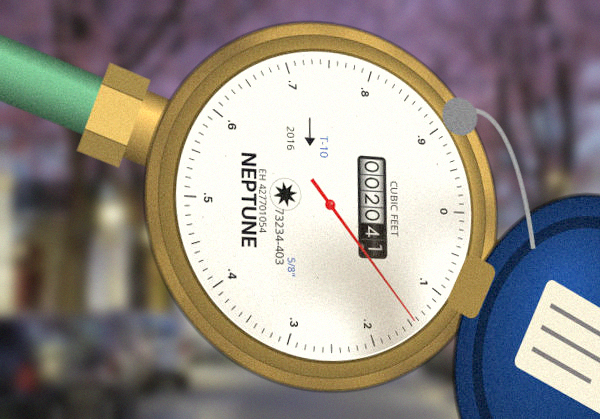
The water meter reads 2041.14 ft³
